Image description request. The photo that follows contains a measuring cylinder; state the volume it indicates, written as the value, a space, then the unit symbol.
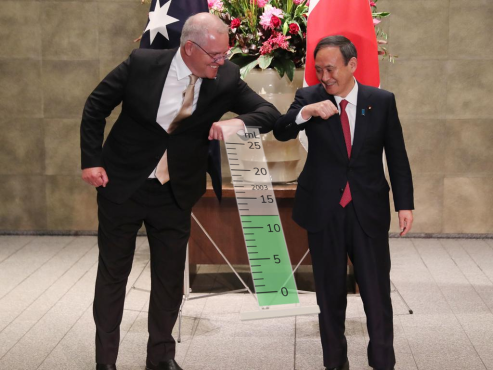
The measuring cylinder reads 12 mL
